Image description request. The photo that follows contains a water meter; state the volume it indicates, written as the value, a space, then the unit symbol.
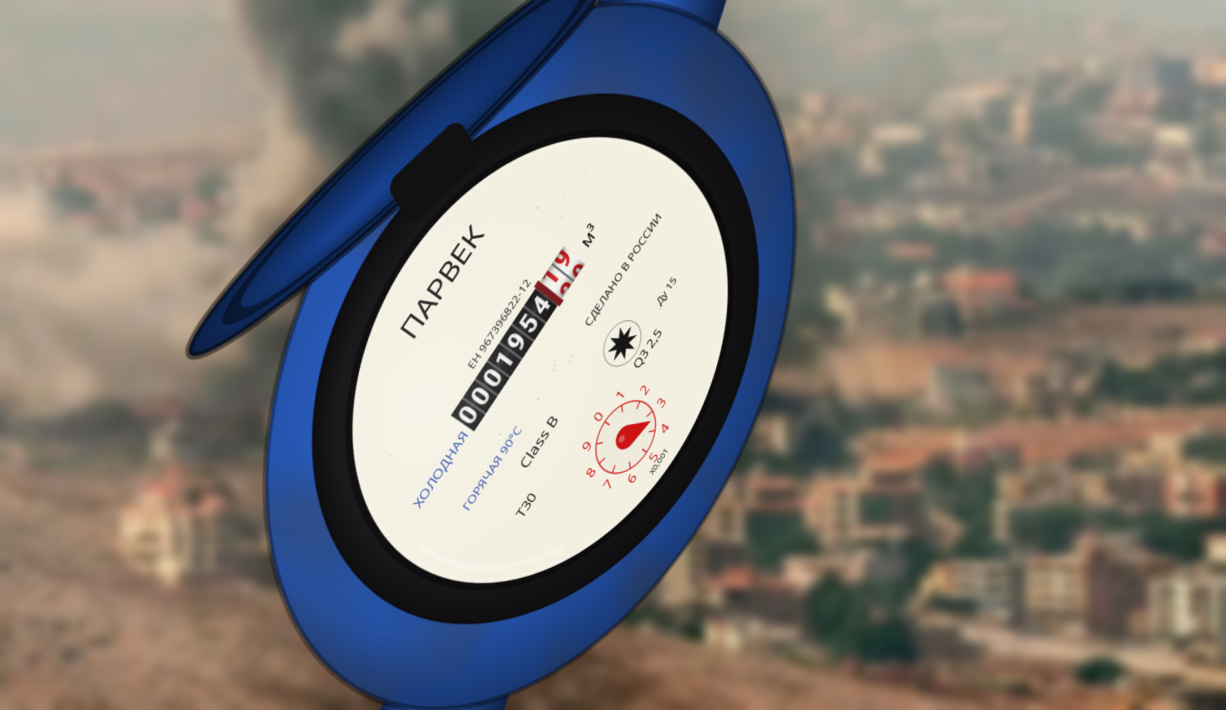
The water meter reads 1954.193 m³
